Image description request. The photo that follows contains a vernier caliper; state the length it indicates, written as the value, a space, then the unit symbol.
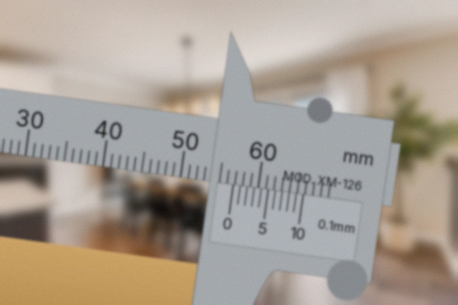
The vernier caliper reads 56.8 mm
